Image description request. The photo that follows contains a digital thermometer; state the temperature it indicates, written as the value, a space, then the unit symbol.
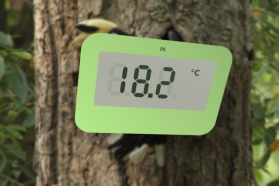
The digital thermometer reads 18.2 °C
